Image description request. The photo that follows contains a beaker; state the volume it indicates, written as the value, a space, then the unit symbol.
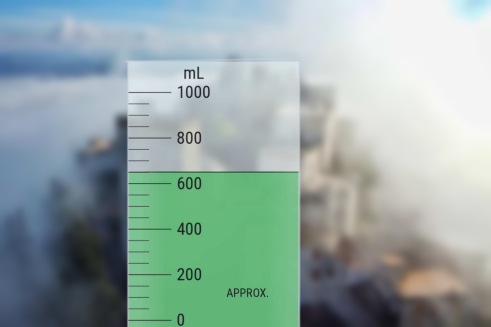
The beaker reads 650 mL
